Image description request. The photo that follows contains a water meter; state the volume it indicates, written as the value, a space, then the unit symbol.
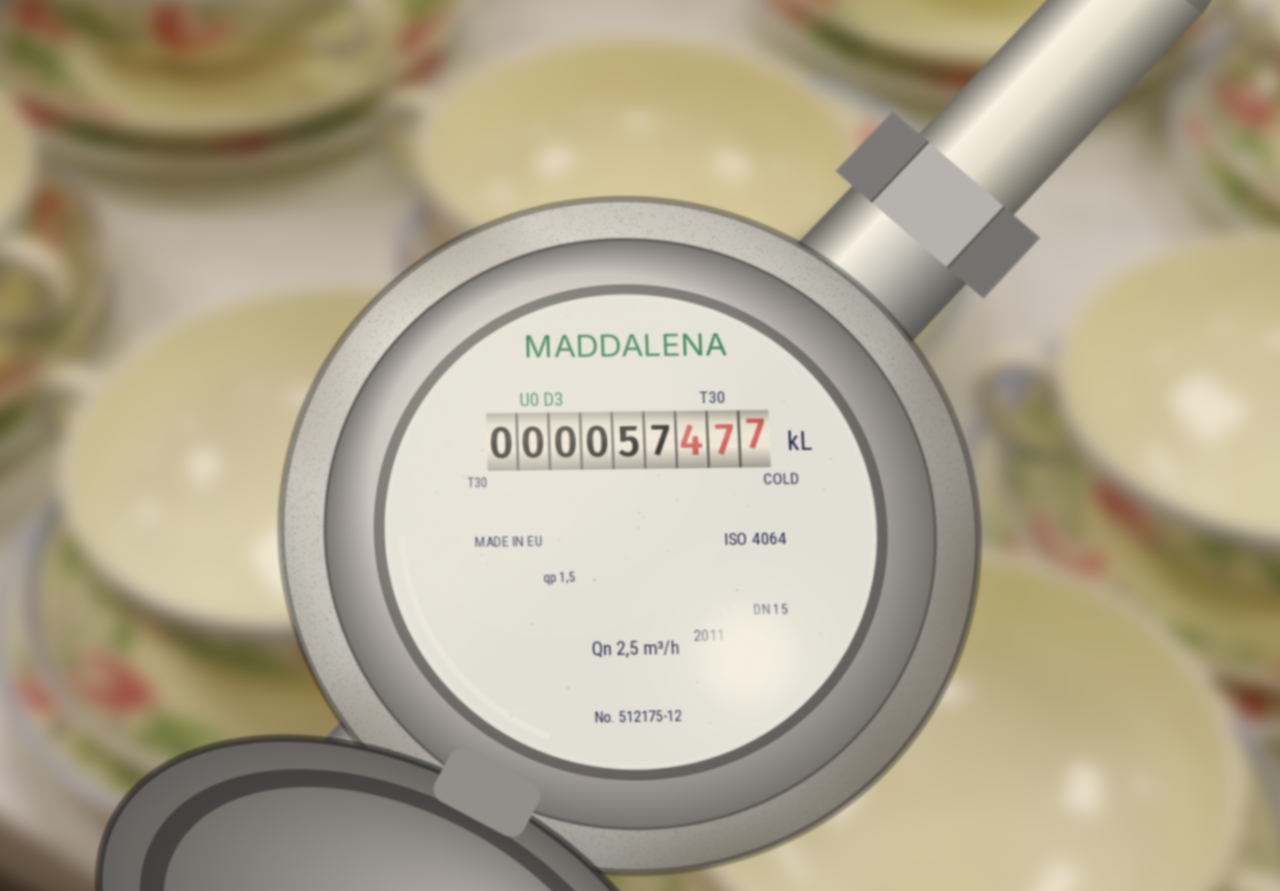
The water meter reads 57.477 kL
